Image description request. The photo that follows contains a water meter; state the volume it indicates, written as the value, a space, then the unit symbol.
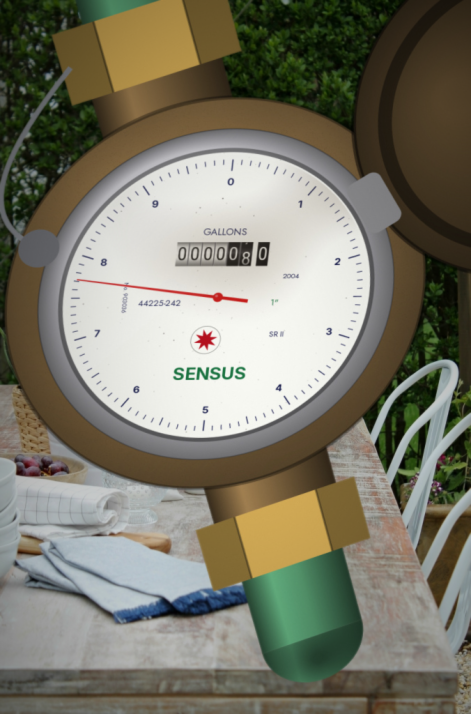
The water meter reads 77.7 gal
